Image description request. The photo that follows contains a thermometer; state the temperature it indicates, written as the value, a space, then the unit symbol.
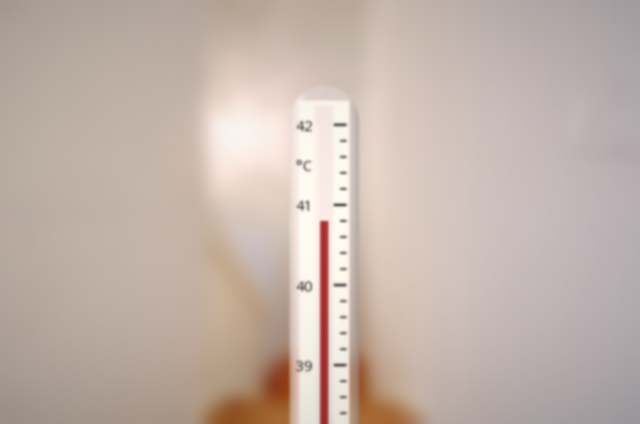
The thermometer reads 40.8 °C
